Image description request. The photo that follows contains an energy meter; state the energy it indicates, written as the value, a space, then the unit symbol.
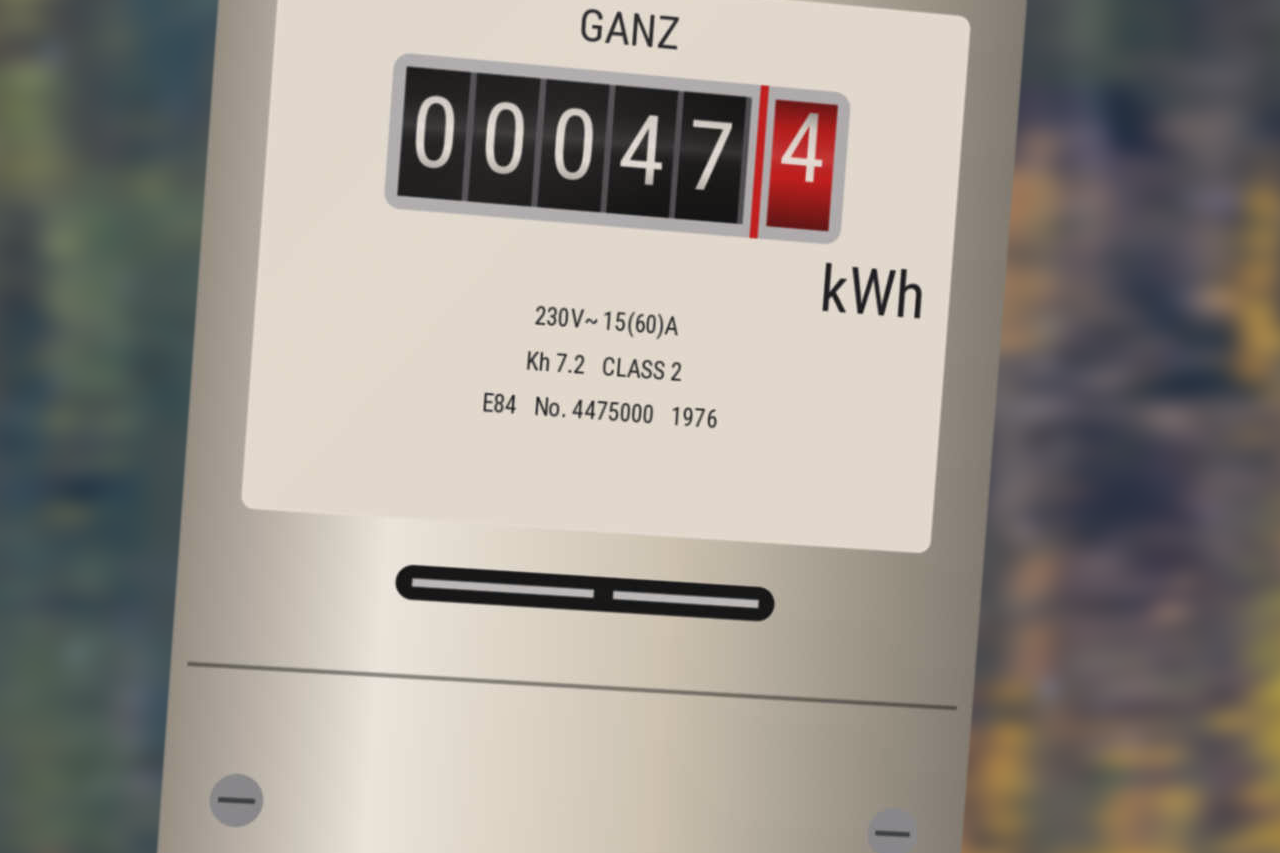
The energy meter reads 47.4 kWh
